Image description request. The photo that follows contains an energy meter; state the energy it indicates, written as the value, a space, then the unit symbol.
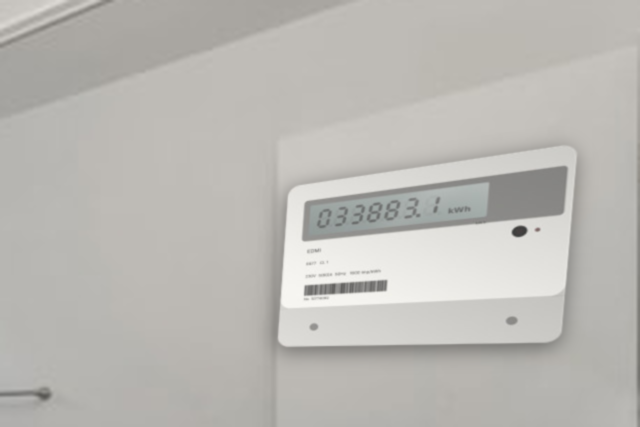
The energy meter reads 33883.1 kWh
